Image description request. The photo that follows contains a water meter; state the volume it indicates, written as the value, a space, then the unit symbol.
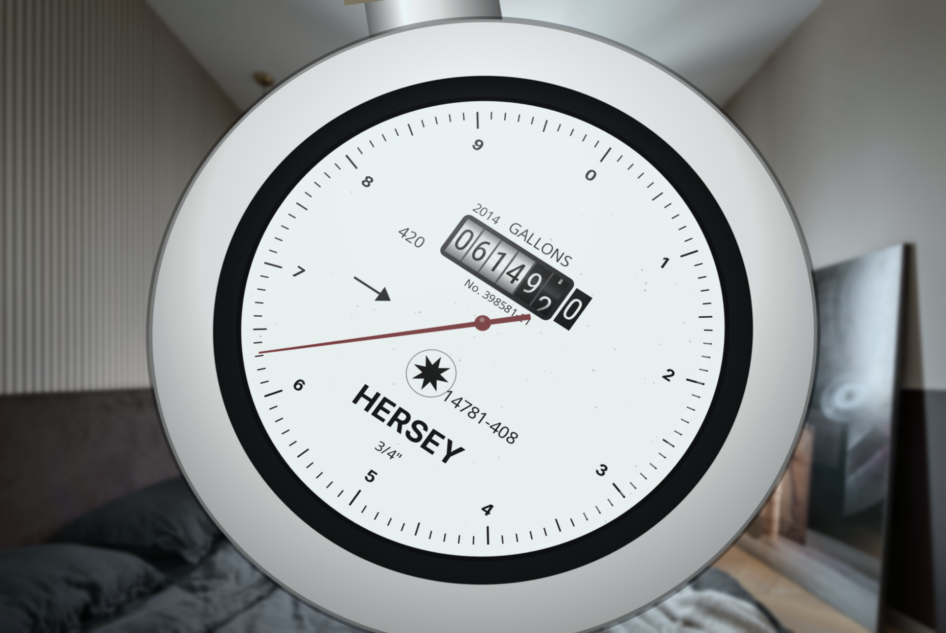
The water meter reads 614916.3 gal
